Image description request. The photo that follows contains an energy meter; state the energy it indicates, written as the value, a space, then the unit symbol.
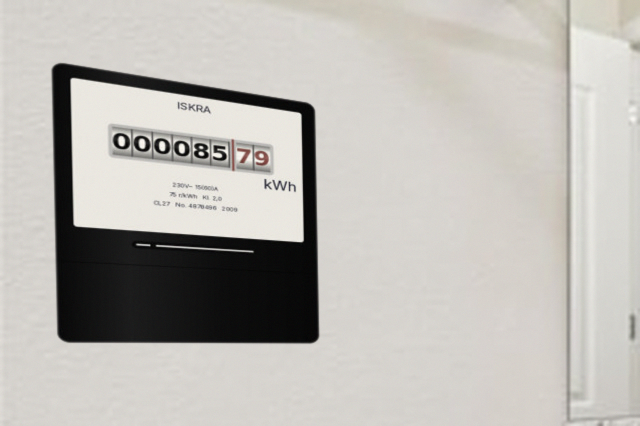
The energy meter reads 85.79 kWh
